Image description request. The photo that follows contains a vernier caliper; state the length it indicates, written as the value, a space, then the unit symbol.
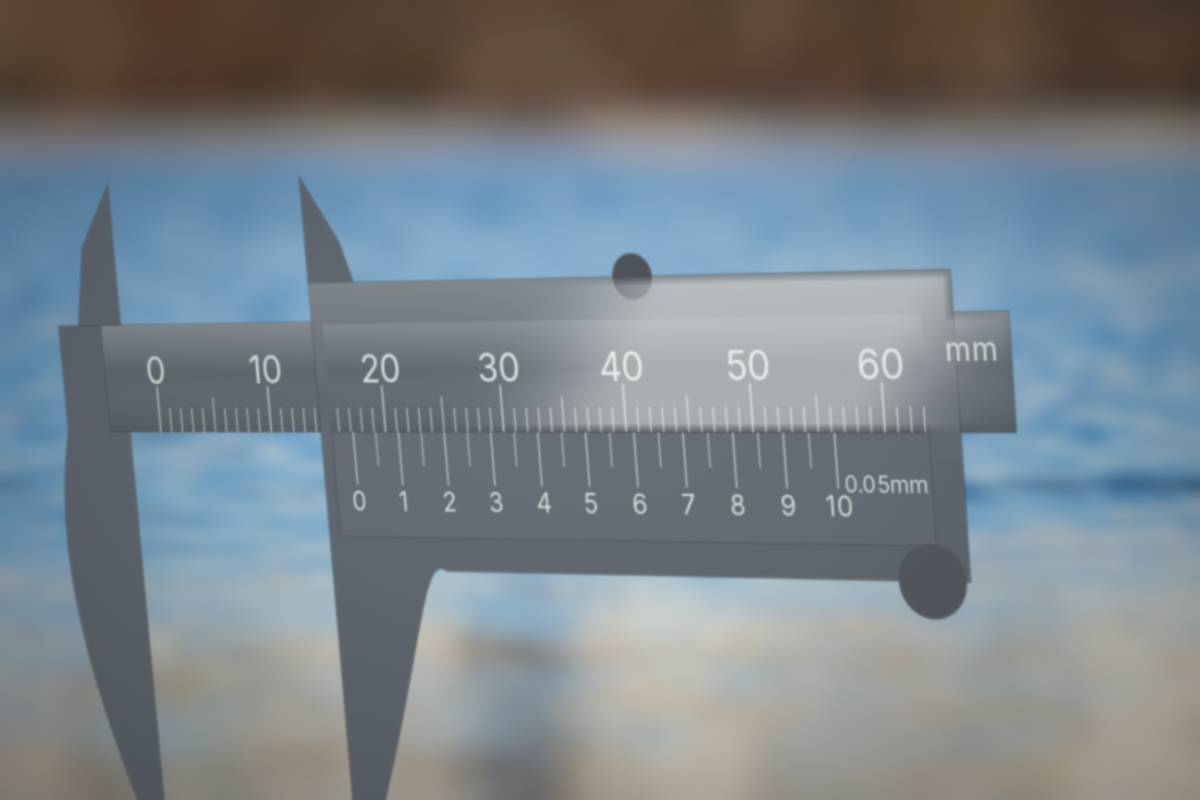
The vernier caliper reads 17.2 mm
